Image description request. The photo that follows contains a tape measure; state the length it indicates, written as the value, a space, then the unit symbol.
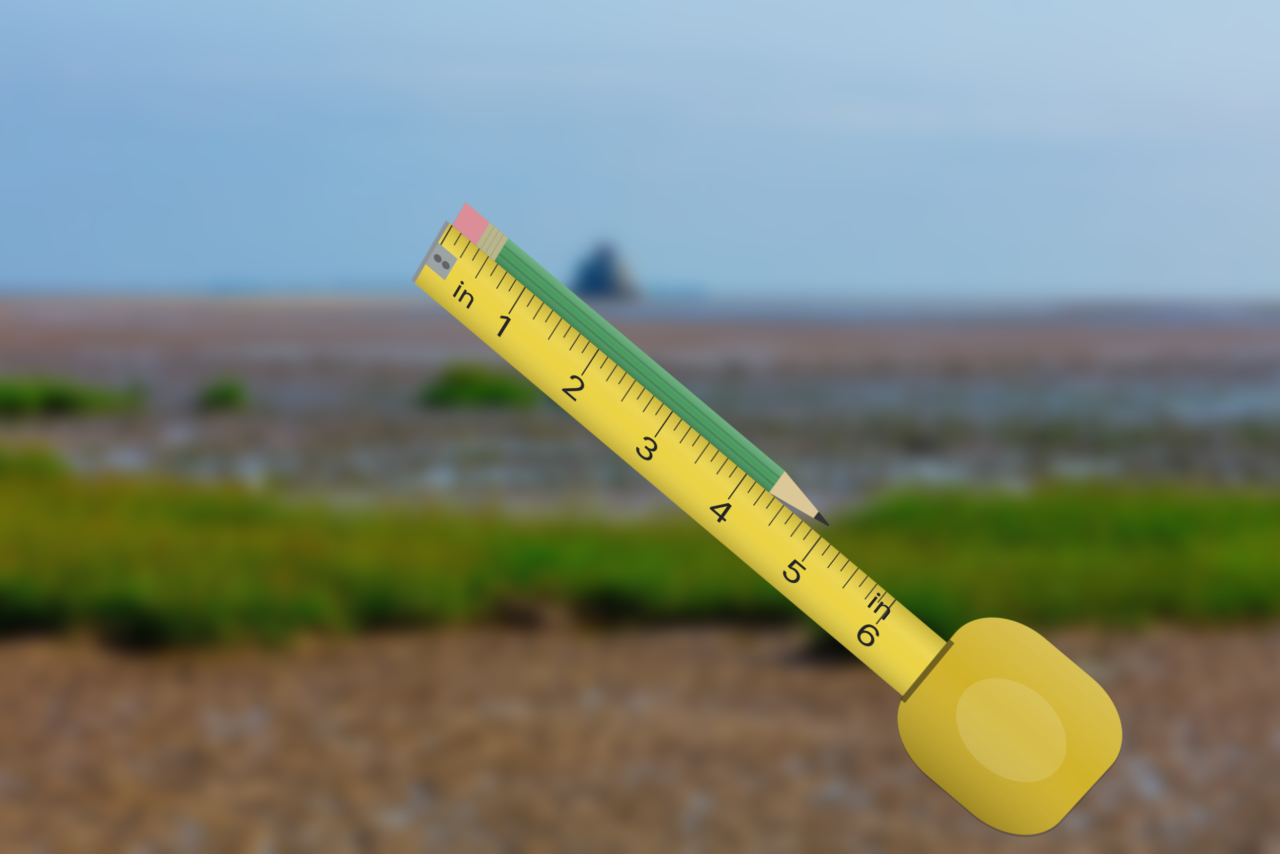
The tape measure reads 5 in
